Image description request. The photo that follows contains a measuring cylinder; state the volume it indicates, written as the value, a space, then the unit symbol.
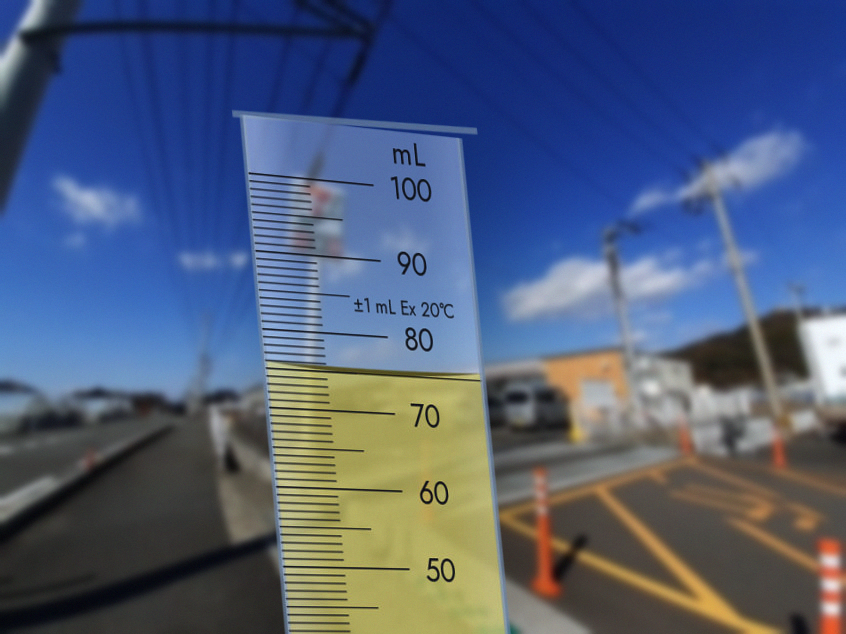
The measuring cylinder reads 75 mL
